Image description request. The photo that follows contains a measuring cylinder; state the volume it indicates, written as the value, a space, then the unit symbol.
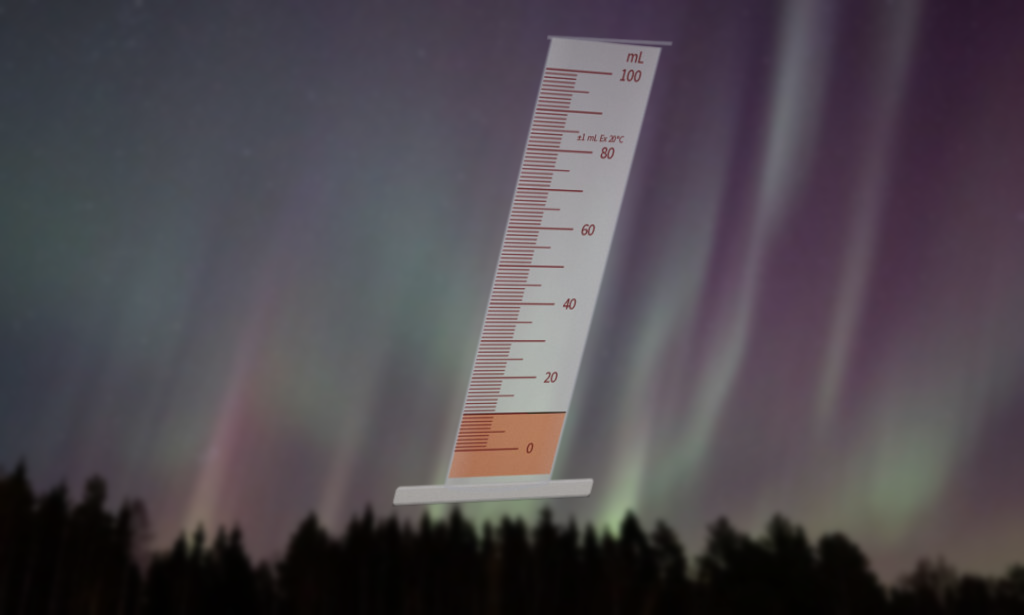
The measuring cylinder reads 10 mL
